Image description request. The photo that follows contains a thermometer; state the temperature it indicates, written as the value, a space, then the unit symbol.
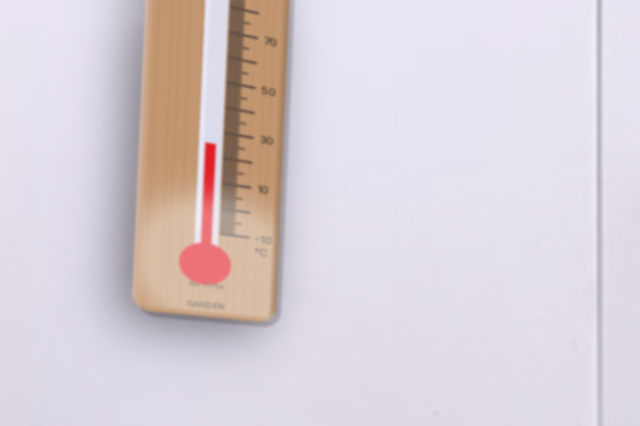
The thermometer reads 25 °C
